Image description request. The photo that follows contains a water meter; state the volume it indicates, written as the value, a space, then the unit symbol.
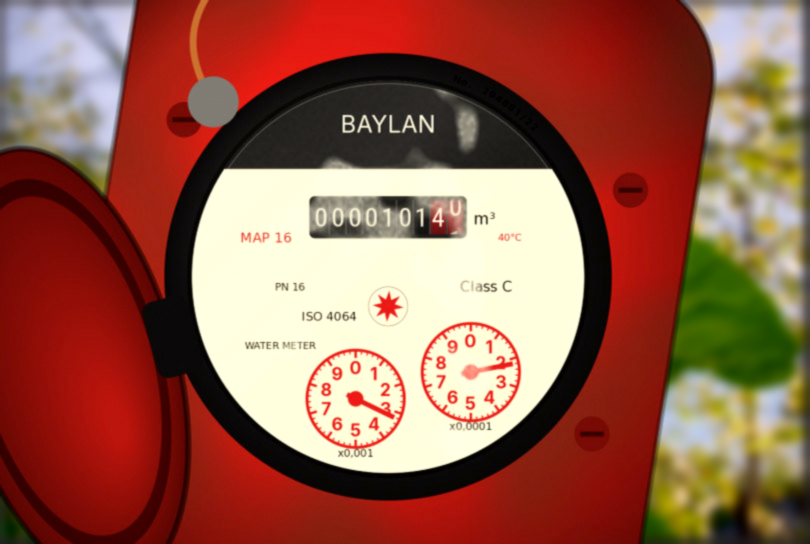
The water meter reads 101.4032 m³
